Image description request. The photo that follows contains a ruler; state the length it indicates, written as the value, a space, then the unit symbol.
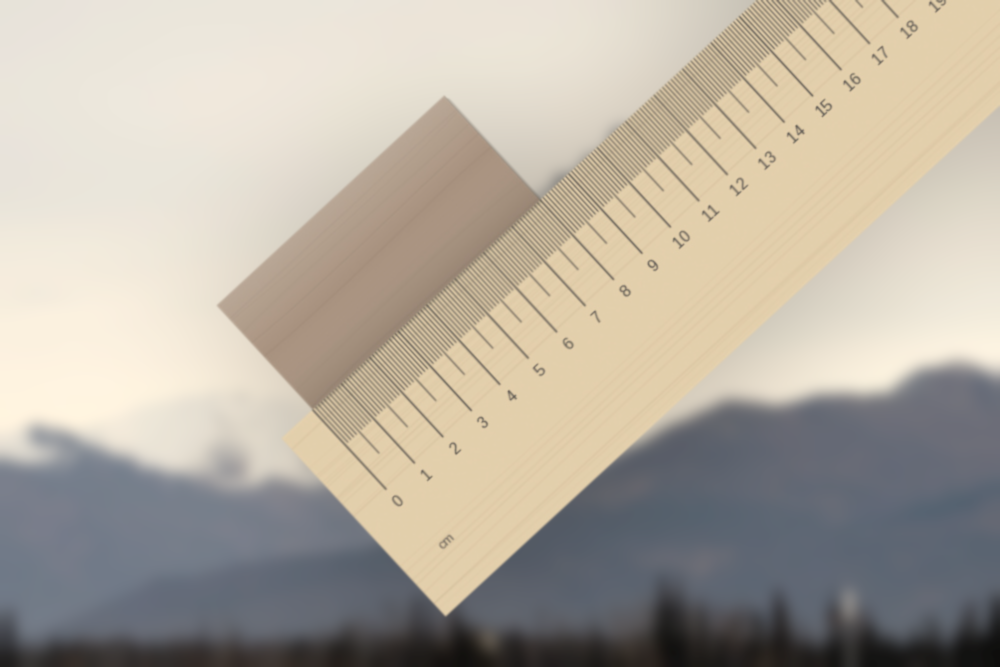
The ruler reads 8 cm
